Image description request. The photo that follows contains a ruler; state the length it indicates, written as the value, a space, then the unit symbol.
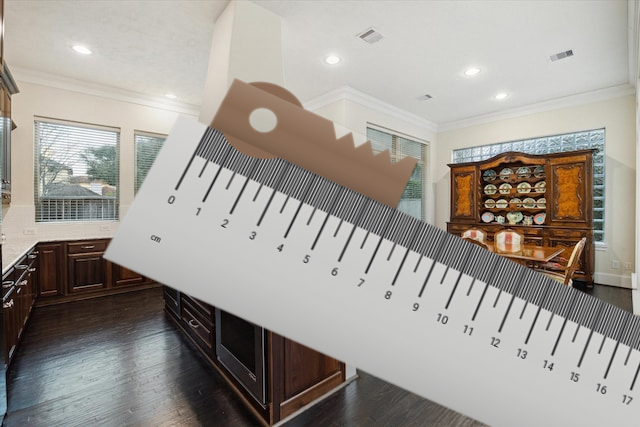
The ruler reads 7 cm
